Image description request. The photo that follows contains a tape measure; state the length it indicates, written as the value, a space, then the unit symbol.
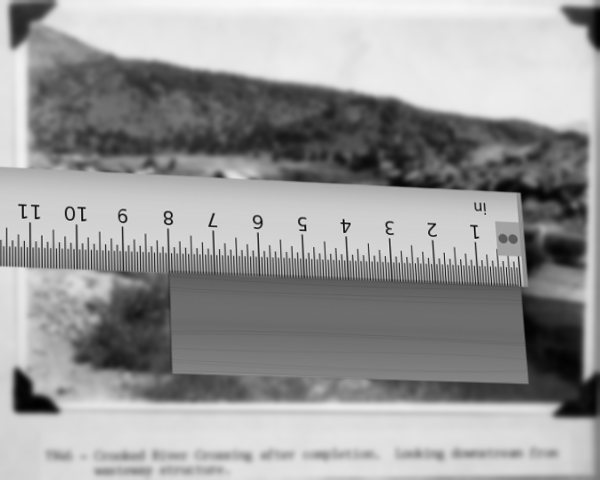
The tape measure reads 8 in
